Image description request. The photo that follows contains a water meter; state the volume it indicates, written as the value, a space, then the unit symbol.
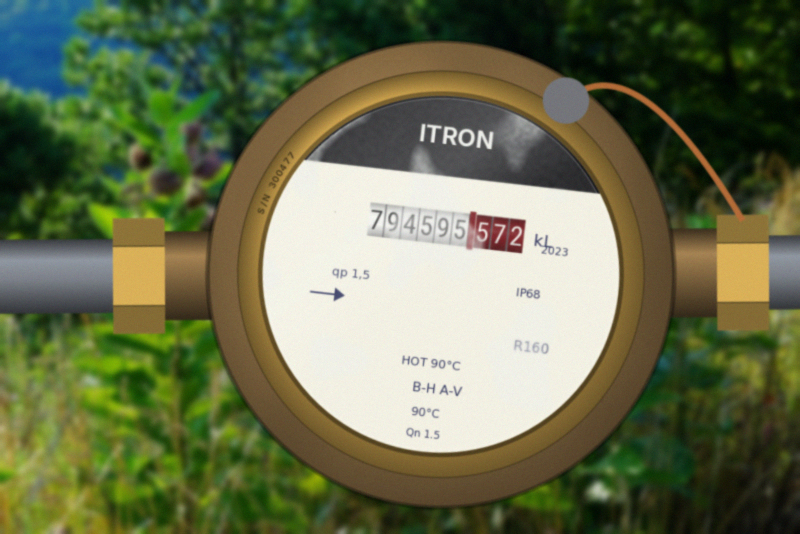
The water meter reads 794595.572 kL
